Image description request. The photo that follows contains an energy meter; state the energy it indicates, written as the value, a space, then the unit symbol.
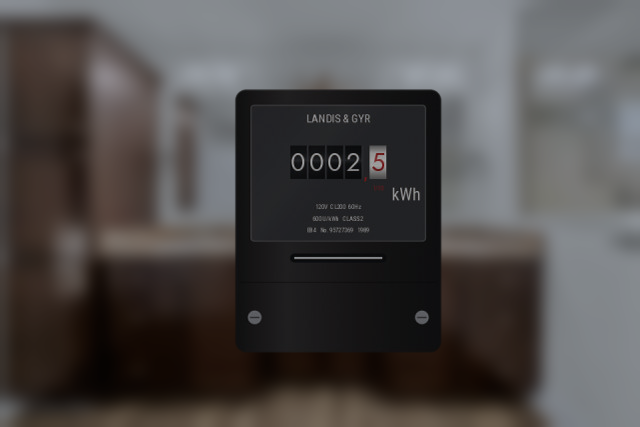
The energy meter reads 2.5 kWh
